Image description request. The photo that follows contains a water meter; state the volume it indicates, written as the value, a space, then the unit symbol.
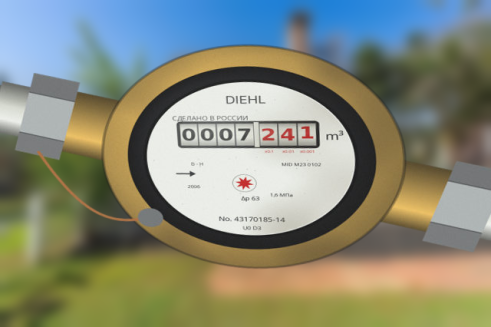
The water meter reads 7.241 m³
